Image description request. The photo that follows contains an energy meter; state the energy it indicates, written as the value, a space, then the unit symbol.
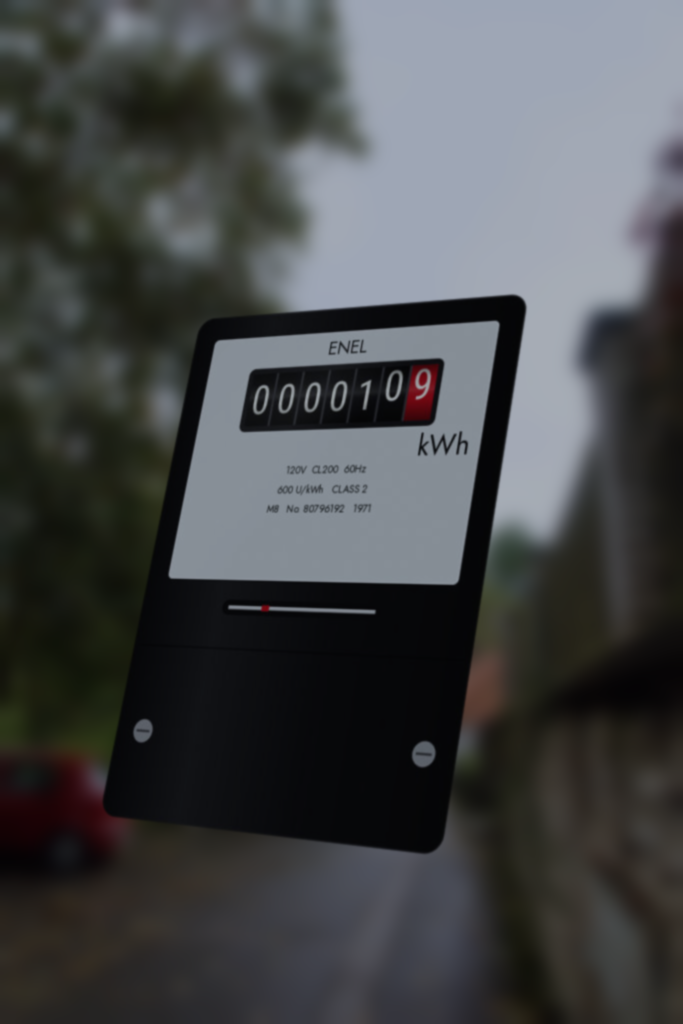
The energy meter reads 10.9 kWh
